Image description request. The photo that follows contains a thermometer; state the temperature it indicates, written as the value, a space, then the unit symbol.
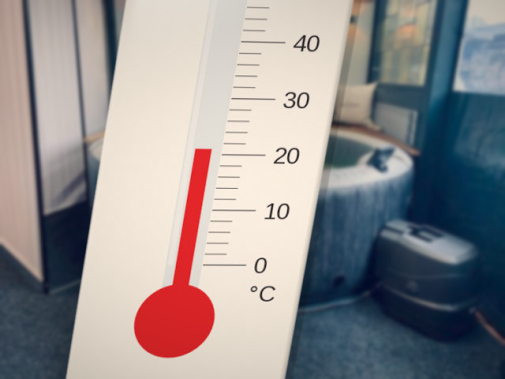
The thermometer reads 21 °C
